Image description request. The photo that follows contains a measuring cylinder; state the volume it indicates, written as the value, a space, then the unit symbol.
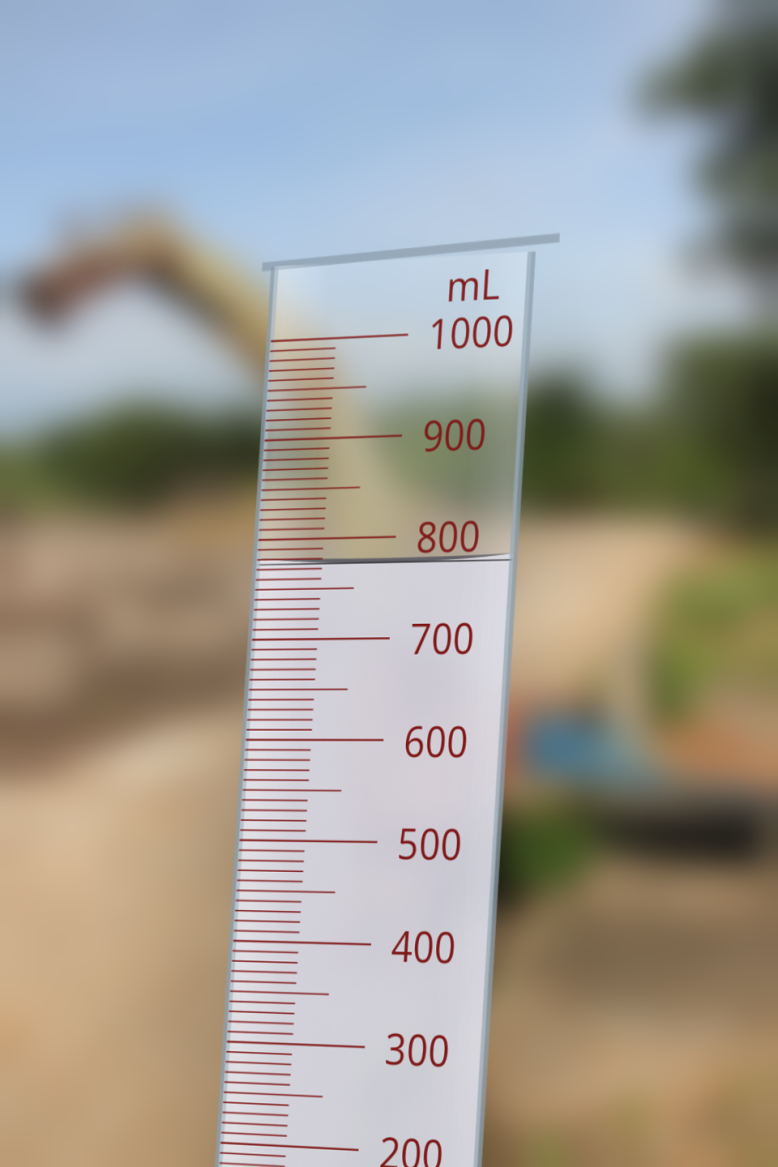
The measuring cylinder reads 775 mL
